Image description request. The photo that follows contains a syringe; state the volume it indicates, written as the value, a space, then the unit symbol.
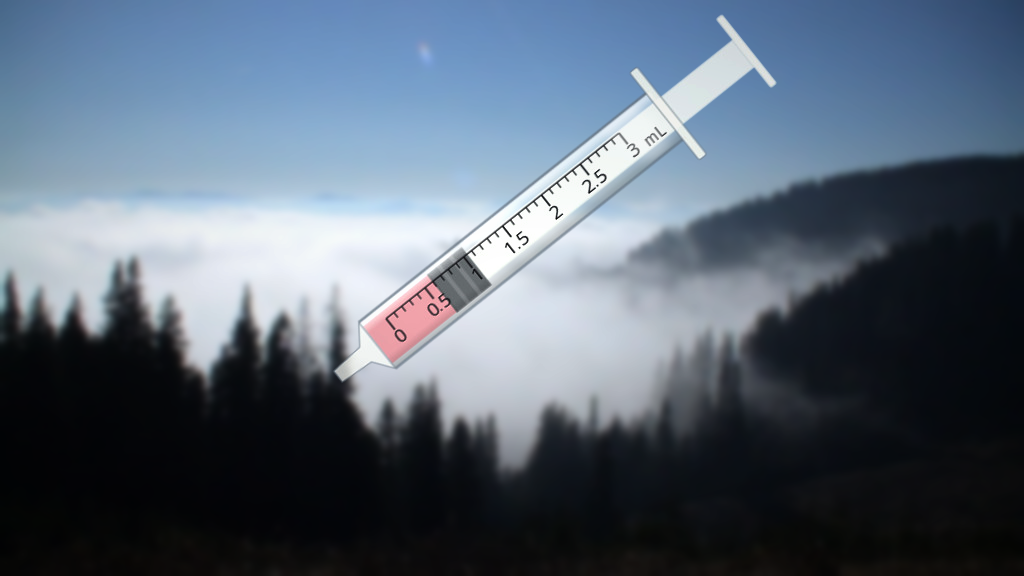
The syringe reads 0.6 mL
